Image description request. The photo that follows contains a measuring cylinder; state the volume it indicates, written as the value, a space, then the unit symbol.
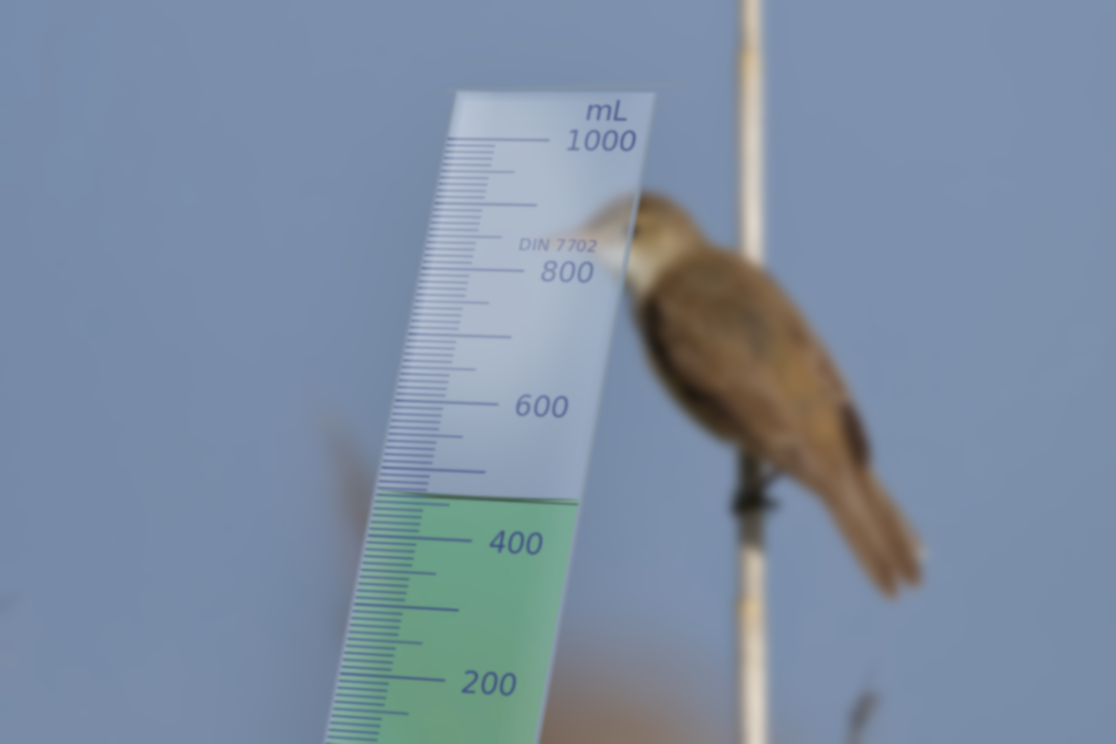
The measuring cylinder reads 460 mL
